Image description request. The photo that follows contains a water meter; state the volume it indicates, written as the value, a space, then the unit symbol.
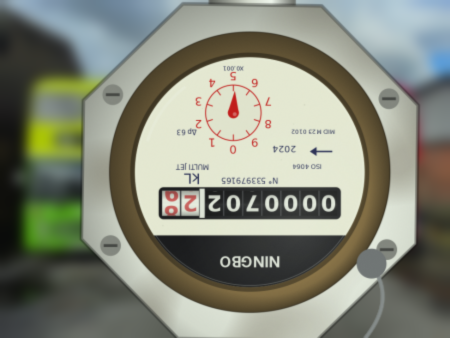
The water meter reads 702.285 kL
